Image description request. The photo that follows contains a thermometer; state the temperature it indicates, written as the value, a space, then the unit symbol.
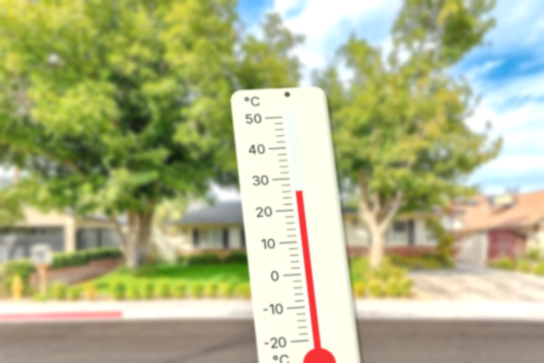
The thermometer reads 26 °C
